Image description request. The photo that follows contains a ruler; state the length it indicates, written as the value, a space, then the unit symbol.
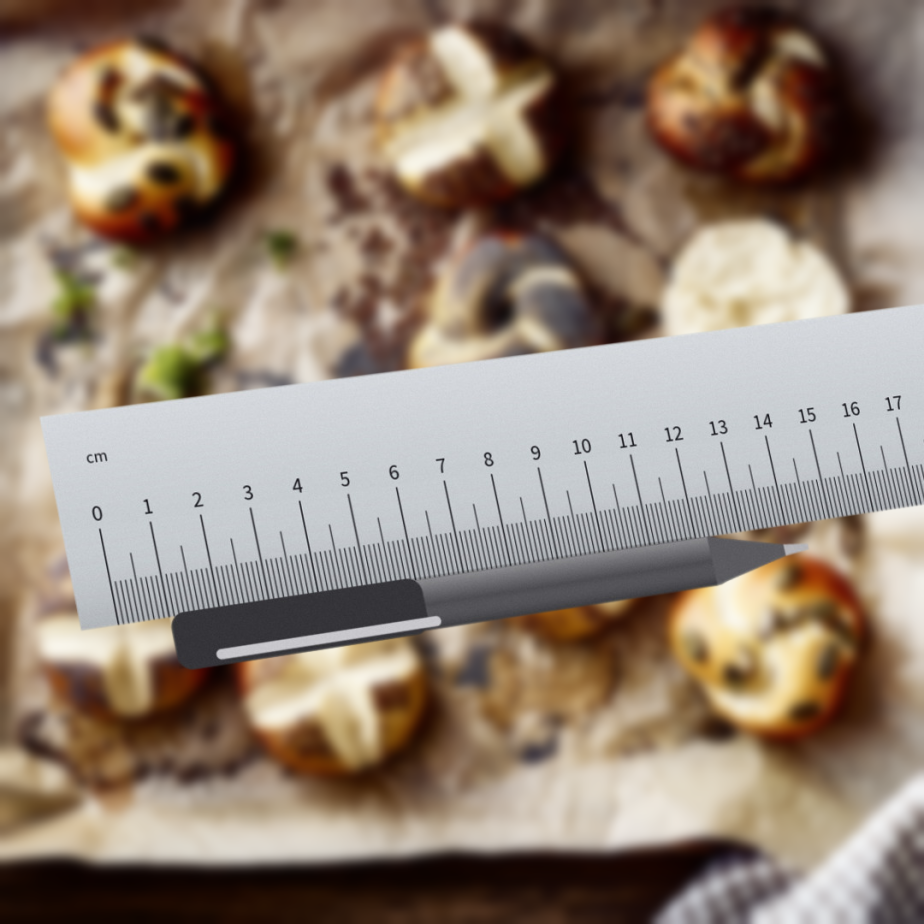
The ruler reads 13.4 cm
